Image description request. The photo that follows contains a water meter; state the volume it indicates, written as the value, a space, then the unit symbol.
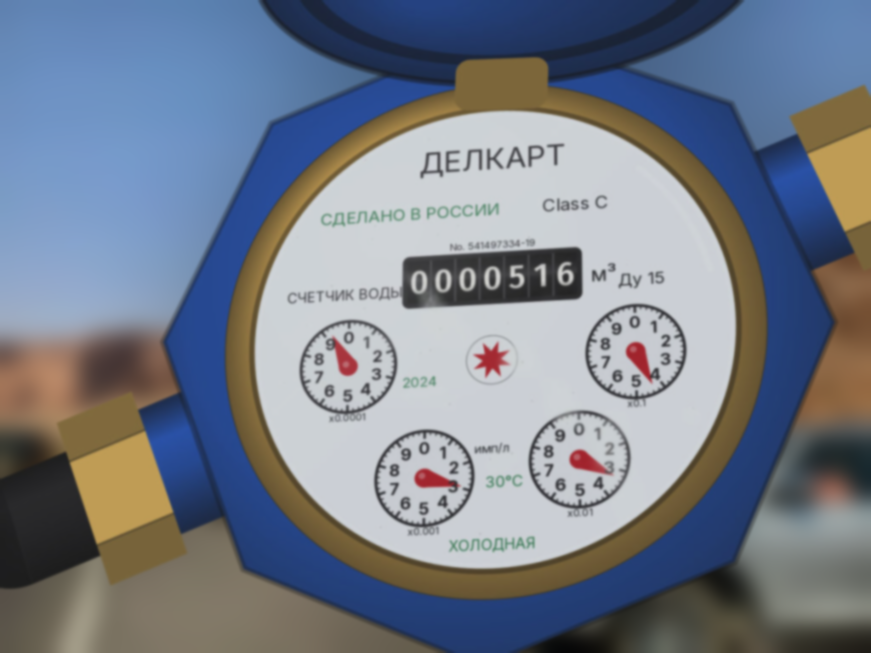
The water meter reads 516.4329 m³
